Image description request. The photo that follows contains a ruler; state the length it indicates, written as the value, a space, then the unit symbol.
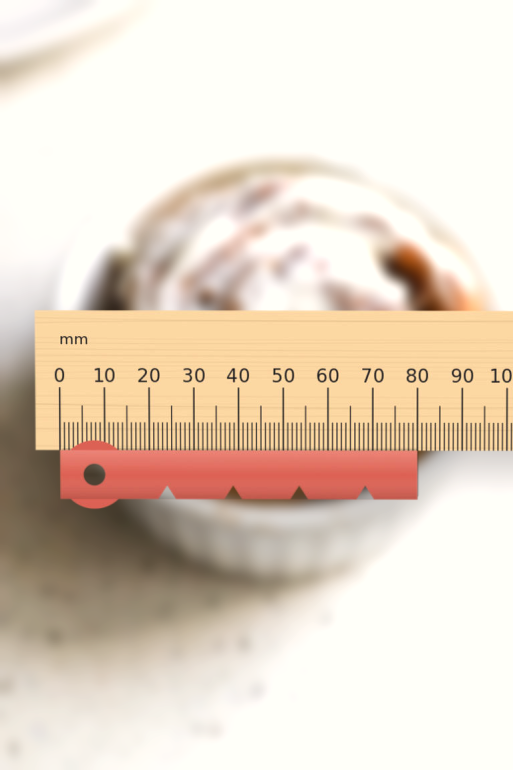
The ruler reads 80 mm
